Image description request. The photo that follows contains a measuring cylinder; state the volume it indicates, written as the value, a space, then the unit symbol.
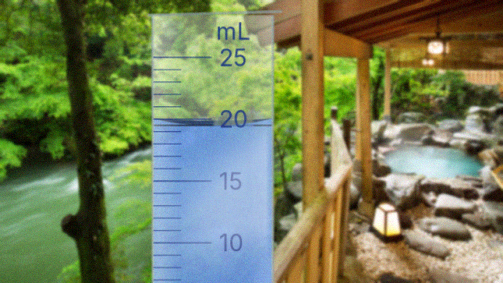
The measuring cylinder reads 19.5 mL
